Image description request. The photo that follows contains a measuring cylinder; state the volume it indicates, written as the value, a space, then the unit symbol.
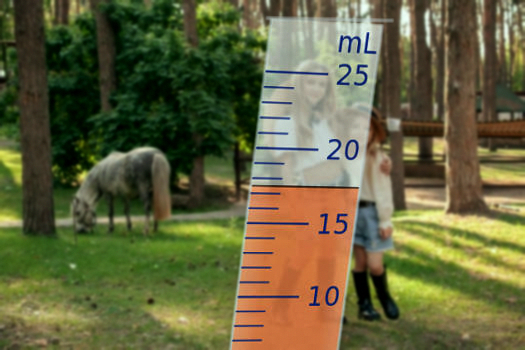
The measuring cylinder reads 17.5 mL
